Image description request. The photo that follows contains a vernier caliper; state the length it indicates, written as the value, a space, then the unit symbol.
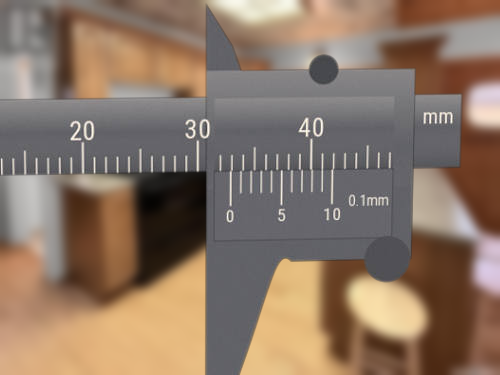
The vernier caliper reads 32.9 mm
